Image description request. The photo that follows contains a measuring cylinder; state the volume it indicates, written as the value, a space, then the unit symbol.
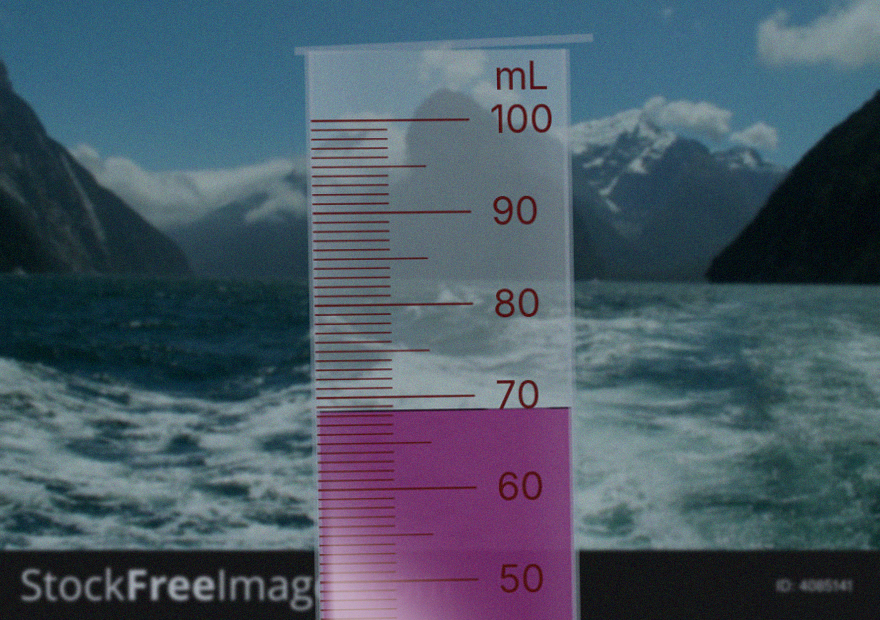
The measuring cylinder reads 68.5 mL
